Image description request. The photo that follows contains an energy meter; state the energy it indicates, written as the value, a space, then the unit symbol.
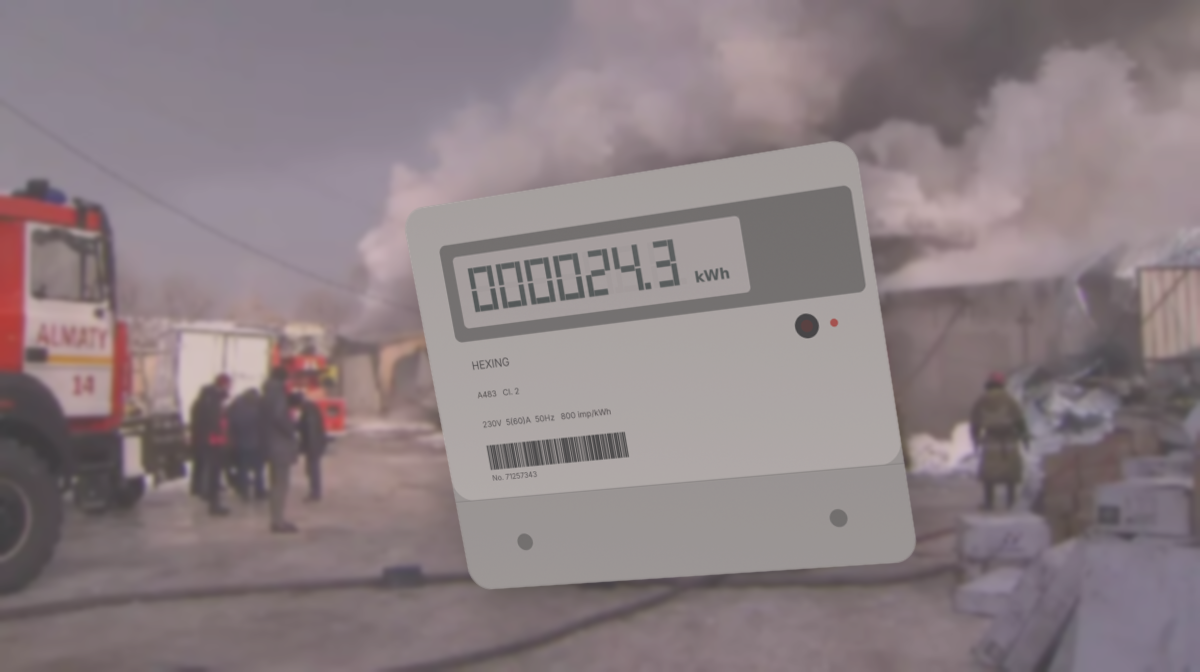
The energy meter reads 24.3 kWh
